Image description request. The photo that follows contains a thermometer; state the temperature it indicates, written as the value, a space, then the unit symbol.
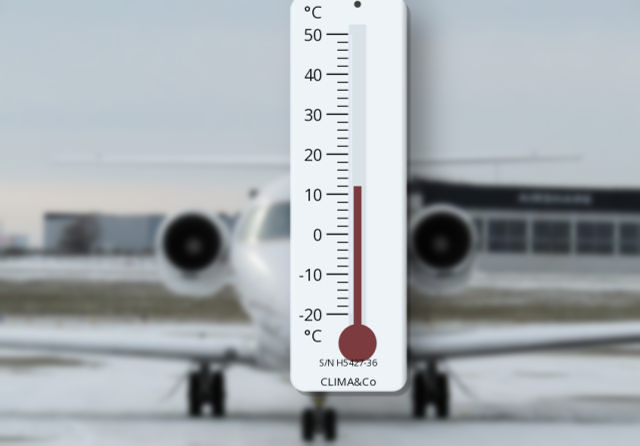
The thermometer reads 12 °C
